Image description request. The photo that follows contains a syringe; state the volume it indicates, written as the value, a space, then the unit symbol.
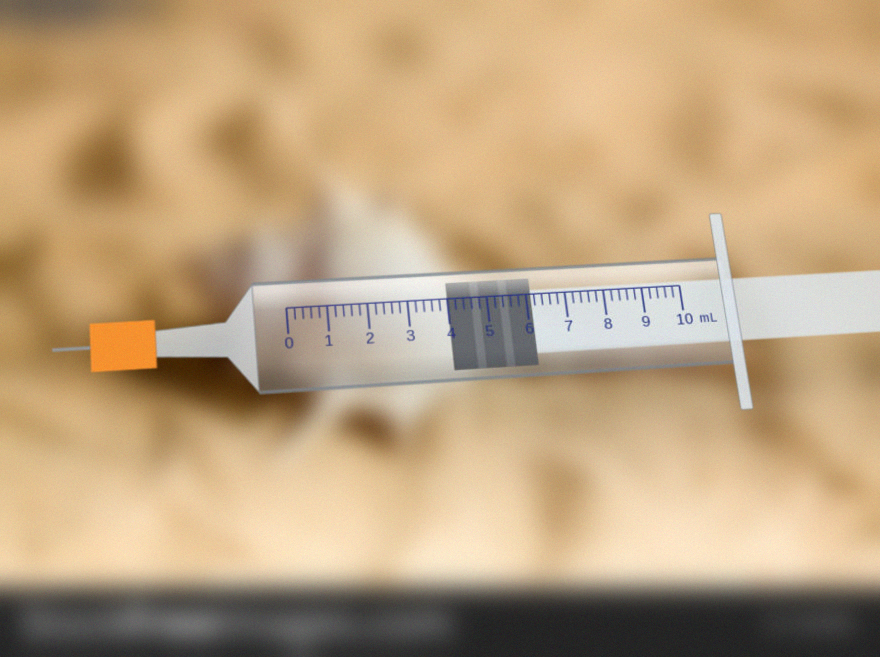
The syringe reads 4 mL
